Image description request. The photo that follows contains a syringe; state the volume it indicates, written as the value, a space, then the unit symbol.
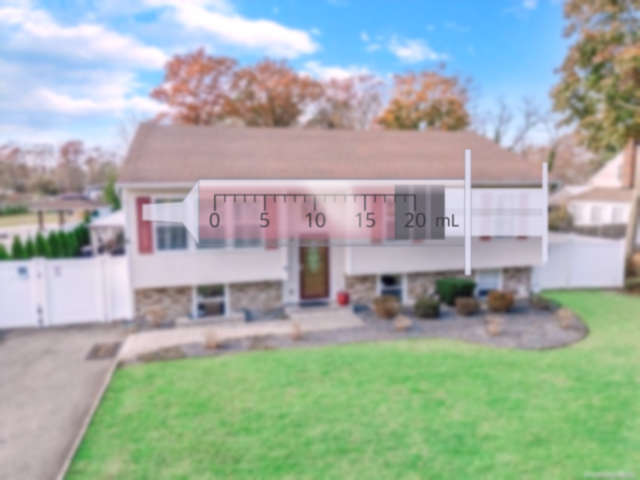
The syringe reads 18 mL
